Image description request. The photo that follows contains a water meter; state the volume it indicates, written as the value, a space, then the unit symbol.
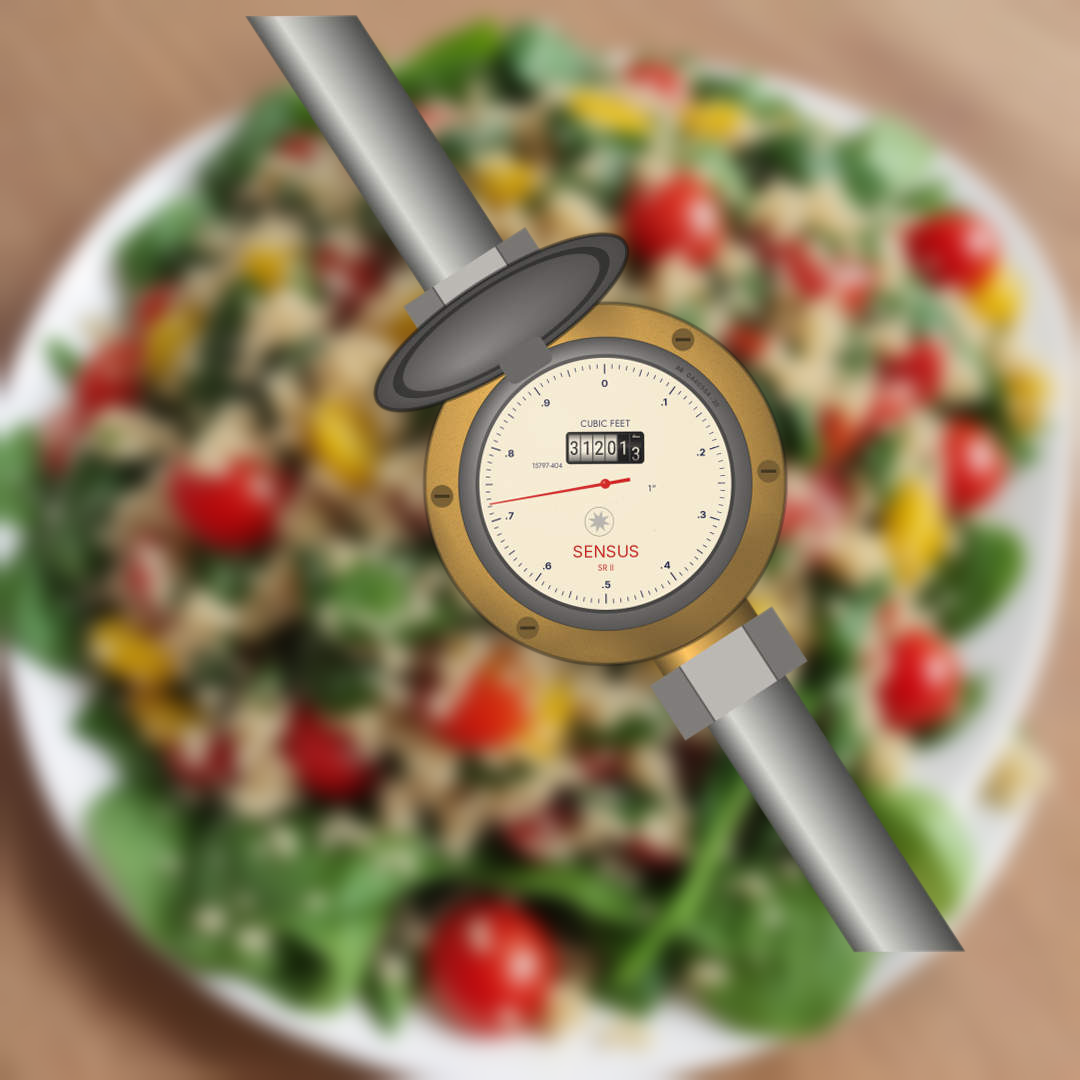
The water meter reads 312012.72 ft³
